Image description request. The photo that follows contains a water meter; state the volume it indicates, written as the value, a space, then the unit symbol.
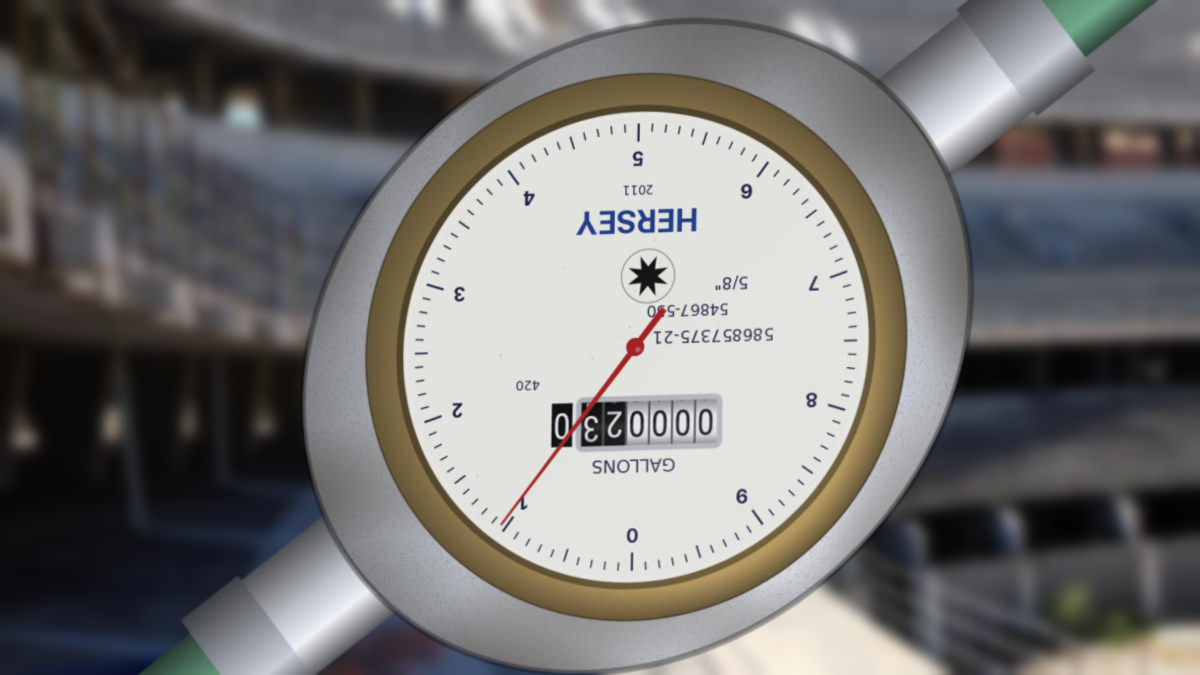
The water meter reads 231.0 gal
